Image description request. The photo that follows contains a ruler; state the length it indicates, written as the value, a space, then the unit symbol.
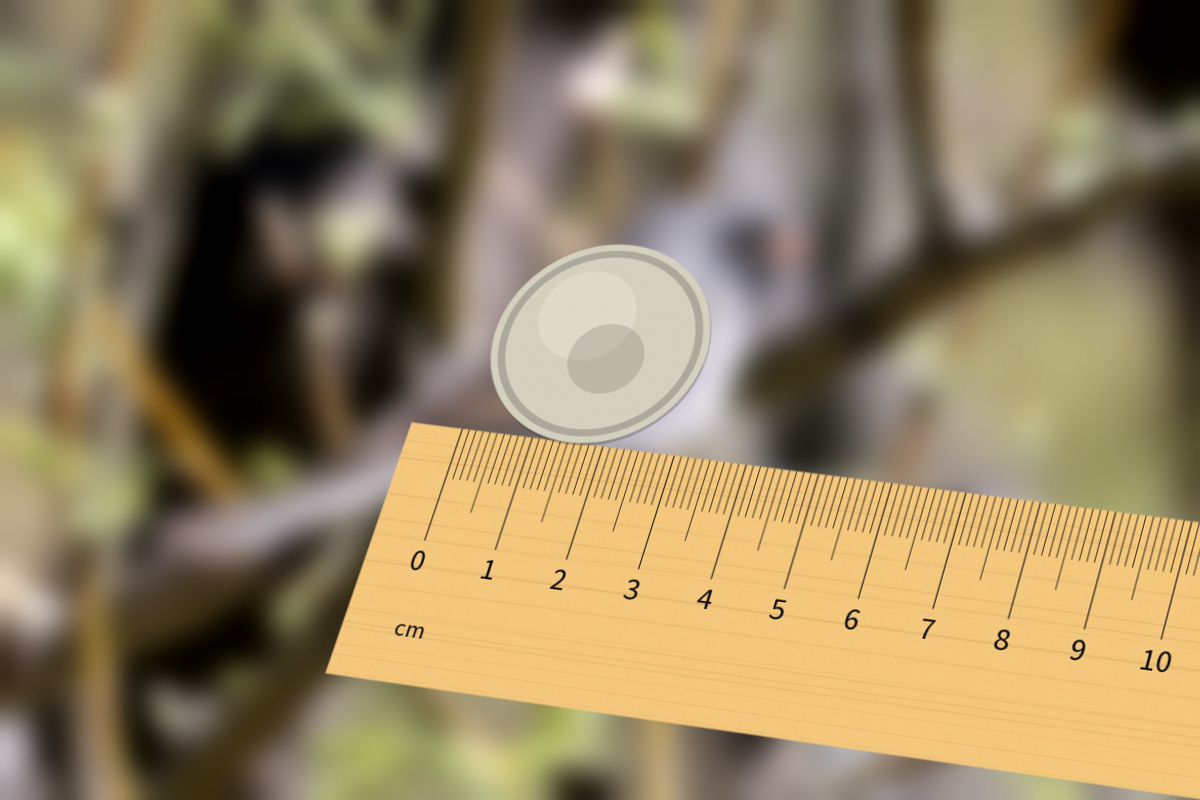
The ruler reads 3 cm
